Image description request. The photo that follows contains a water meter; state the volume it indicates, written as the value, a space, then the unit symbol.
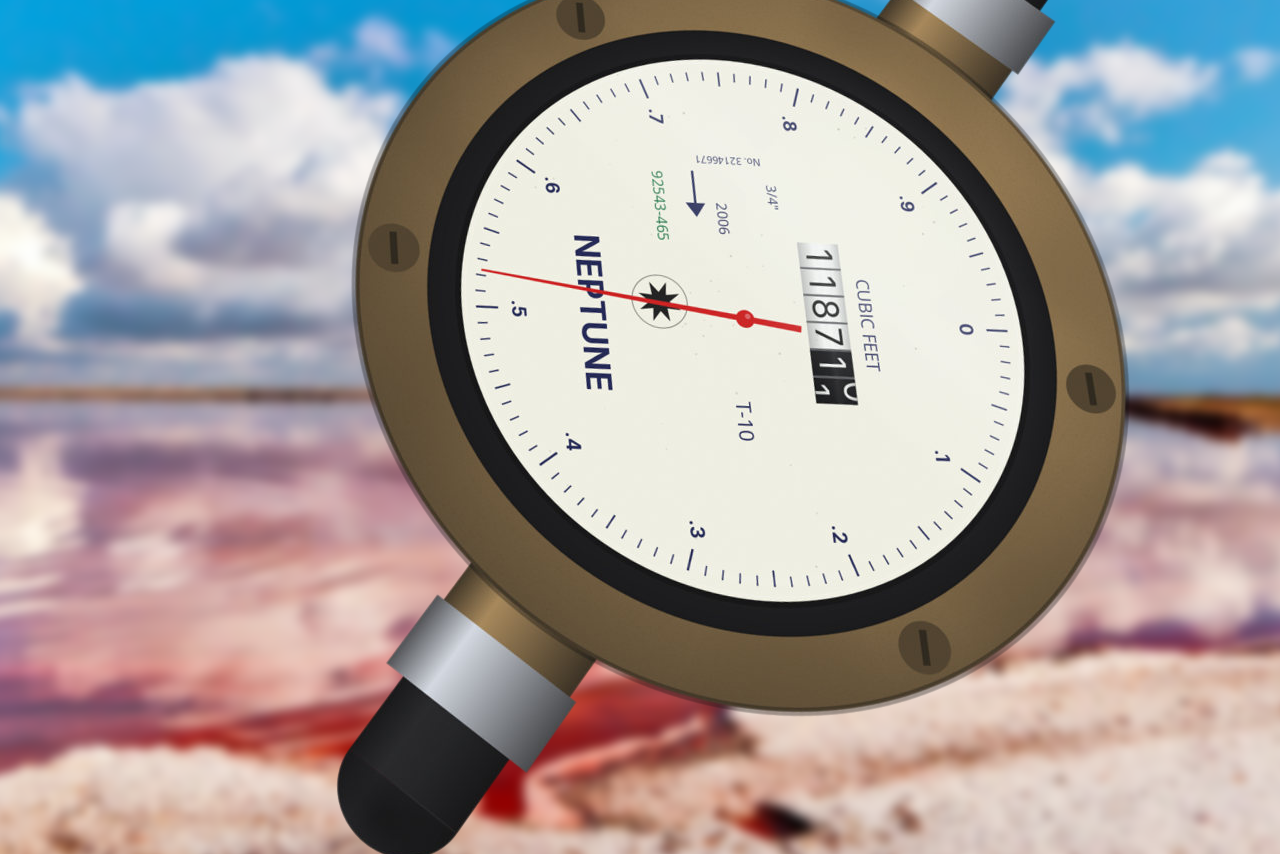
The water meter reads 118710.52 ft³
